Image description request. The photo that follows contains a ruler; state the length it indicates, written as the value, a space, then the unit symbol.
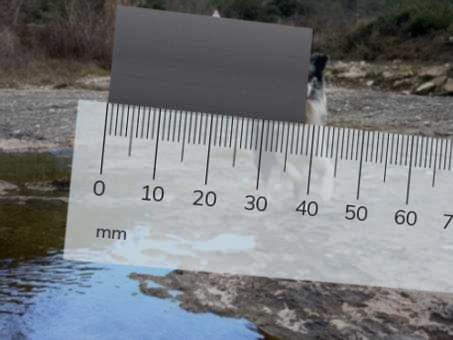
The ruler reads 38 mm
